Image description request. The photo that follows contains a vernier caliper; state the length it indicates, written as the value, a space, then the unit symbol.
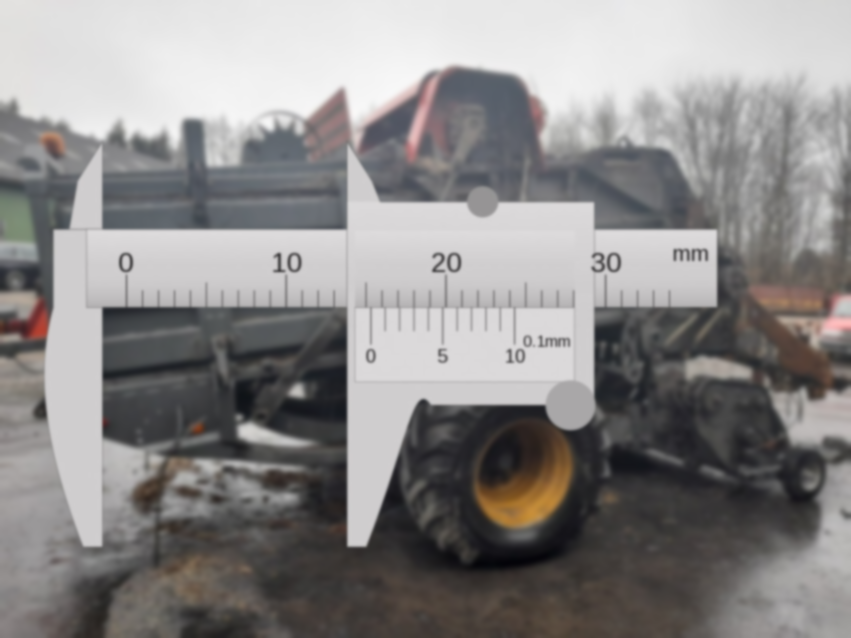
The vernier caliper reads 15.3 mm
